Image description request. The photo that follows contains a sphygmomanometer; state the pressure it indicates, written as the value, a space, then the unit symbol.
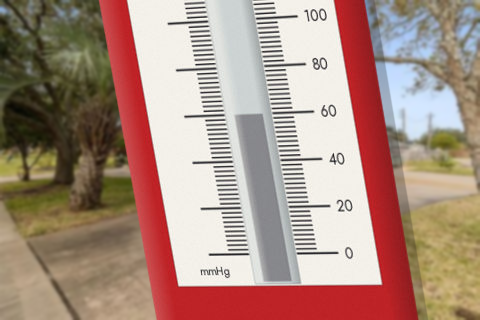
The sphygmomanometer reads 60 mmHg
